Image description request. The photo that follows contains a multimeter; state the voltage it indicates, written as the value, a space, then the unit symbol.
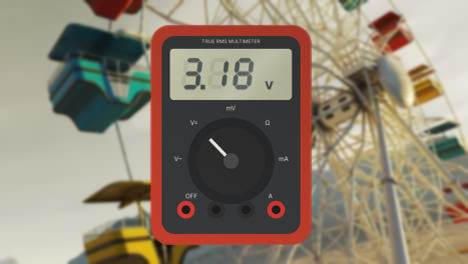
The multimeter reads 3.18 V
